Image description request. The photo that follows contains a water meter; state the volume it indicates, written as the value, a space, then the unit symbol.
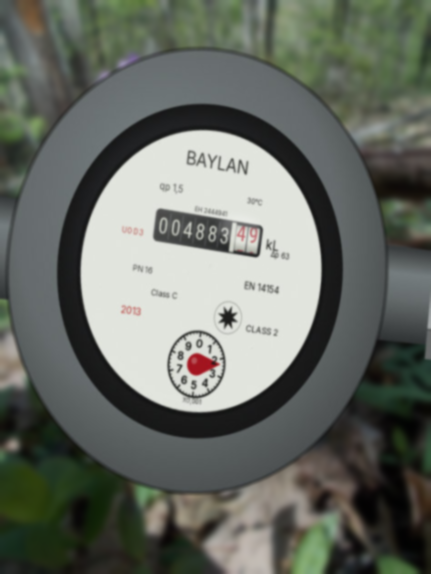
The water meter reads 4883.492 kL
